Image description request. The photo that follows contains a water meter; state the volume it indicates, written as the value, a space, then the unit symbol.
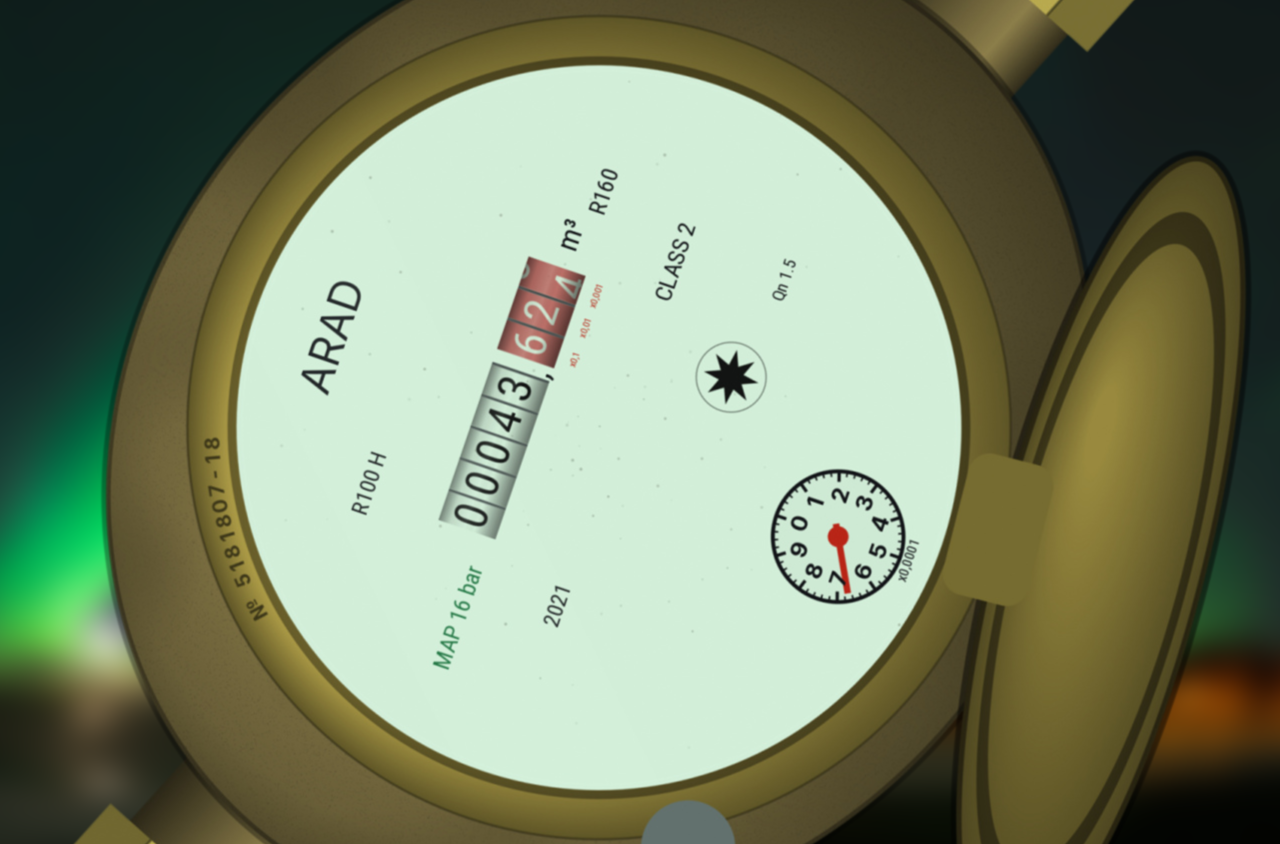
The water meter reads 43.6236 m³
